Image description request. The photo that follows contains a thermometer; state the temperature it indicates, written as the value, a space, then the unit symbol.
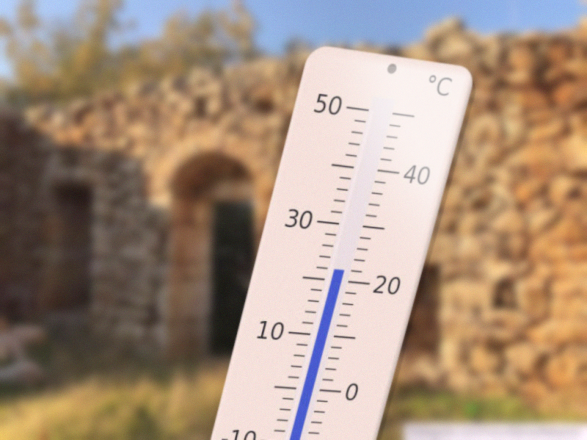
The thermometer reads 22 °C
